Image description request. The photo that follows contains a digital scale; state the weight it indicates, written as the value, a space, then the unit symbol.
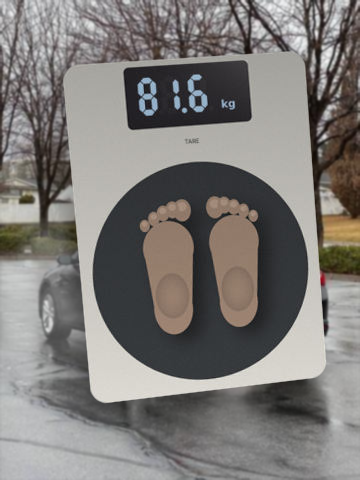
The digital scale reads 81.6 kg
